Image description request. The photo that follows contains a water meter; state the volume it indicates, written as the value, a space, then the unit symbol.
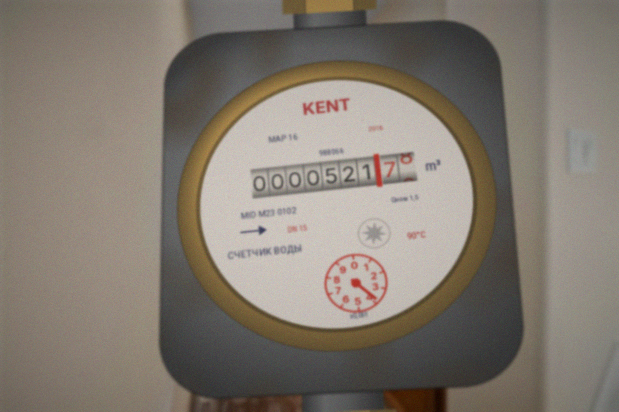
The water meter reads 521.783 m³
